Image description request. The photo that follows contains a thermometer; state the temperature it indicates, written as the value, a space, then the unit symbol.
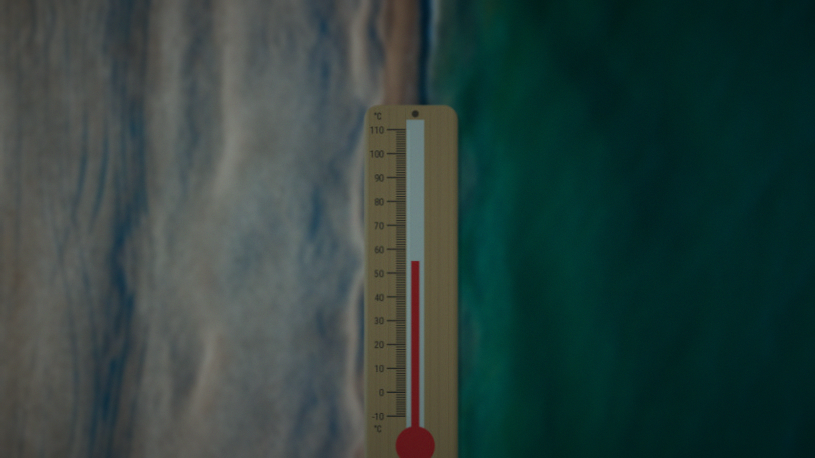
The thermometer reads 55 °C
